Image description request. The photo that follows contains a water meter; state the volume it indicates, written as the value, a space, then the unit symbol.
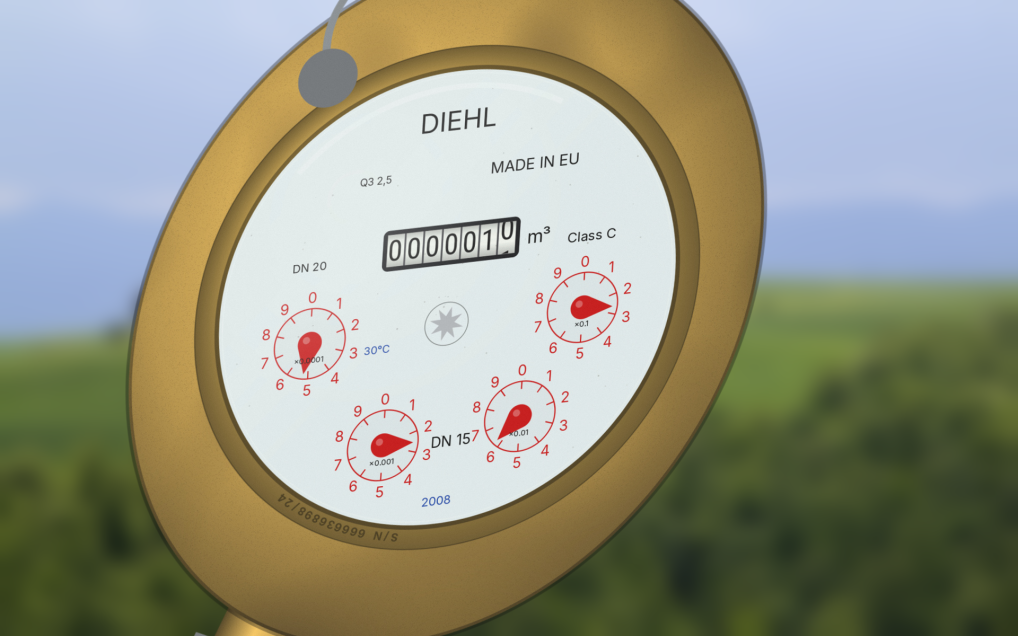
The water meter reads 10.2625 m³
